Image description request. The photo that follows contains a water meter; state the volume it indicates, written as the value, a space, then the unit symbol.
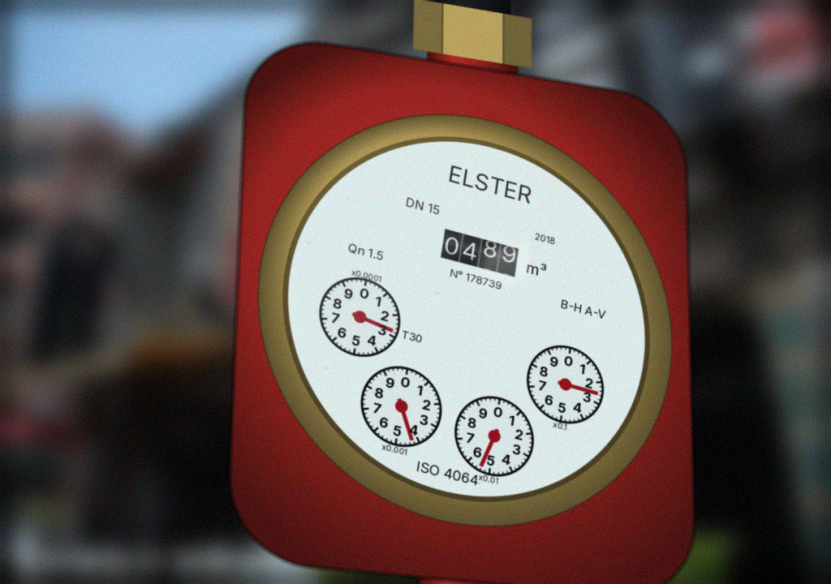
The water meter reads 489.2542 m³
